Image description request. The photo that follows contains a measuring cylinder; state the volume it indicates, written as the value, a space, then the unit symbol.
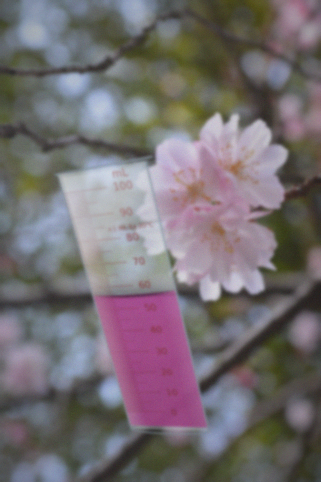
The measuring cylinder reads 55 mL
